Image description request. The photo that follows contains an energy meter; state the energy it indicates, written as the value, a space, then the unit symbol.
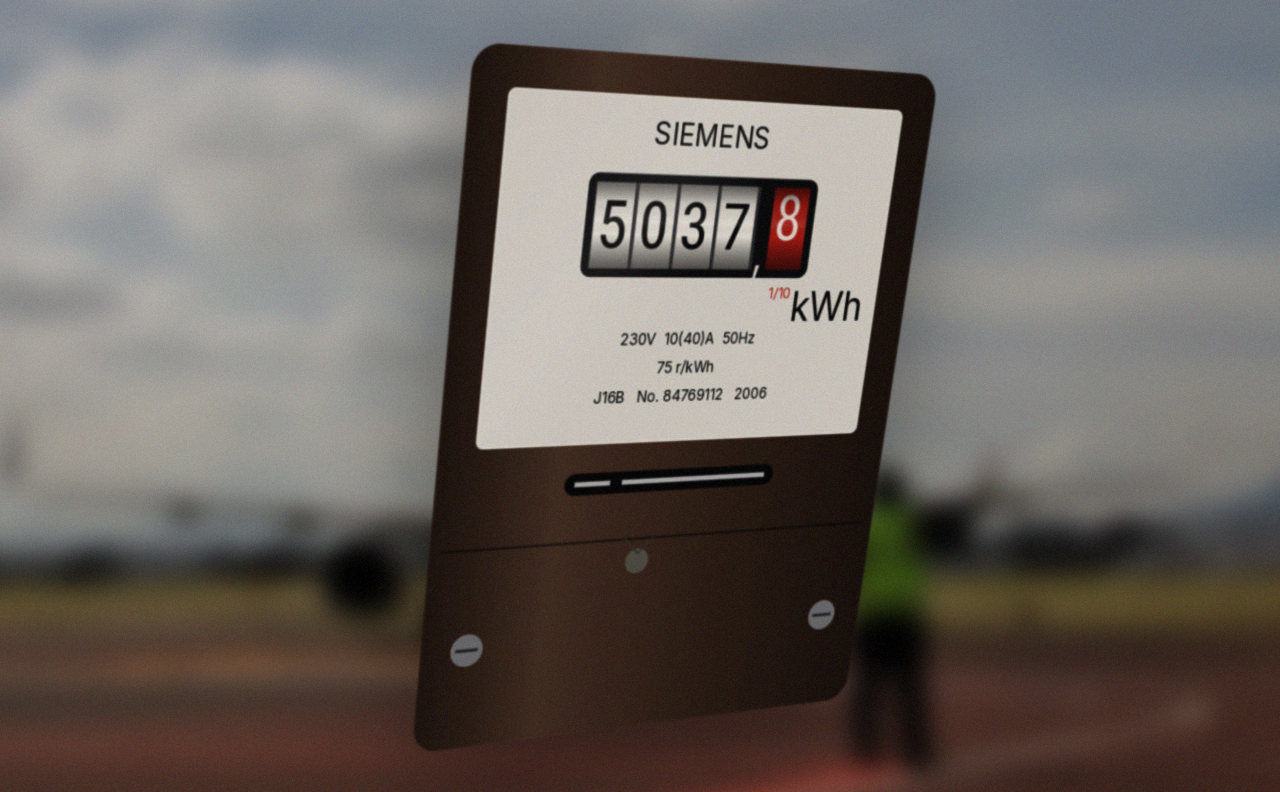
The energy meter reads 5037.8 kWh
